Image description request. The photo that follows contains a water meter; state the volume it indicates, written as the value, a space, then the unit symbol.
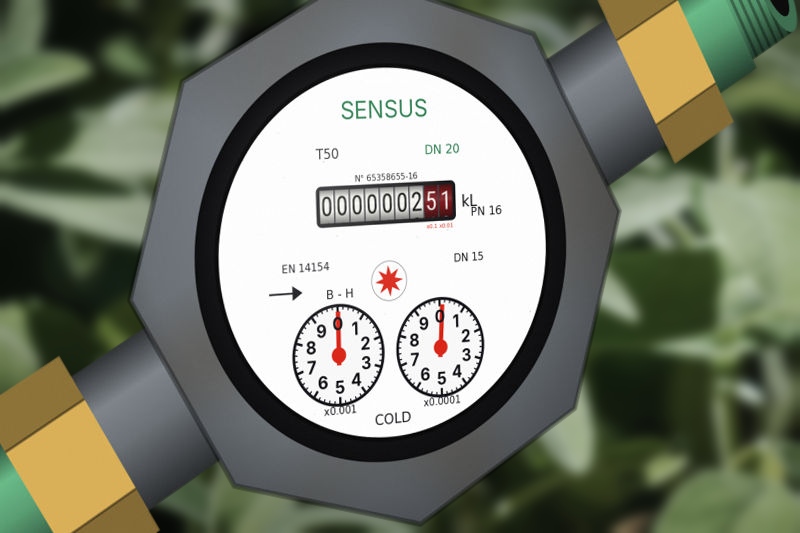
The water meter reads 2.5100 kL
